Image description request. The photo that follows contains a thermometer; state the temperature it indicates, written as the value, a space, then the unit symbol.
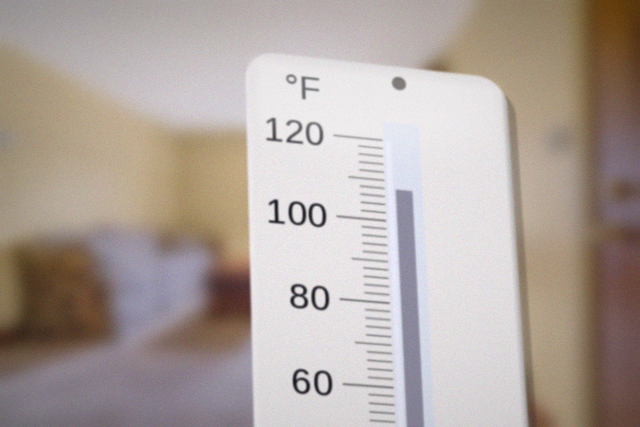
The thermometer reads 108 °F
